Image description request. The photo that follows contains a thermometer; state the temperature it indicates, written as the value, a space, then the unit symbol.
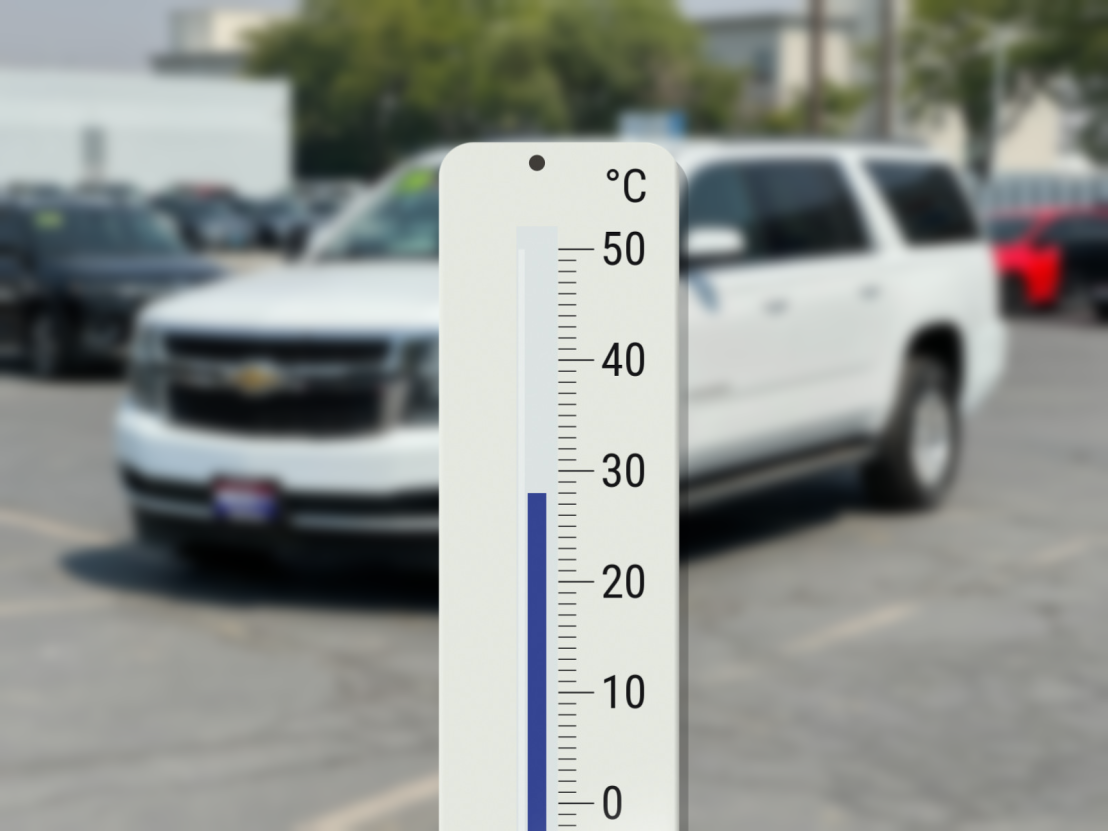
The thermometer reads 28 °C
